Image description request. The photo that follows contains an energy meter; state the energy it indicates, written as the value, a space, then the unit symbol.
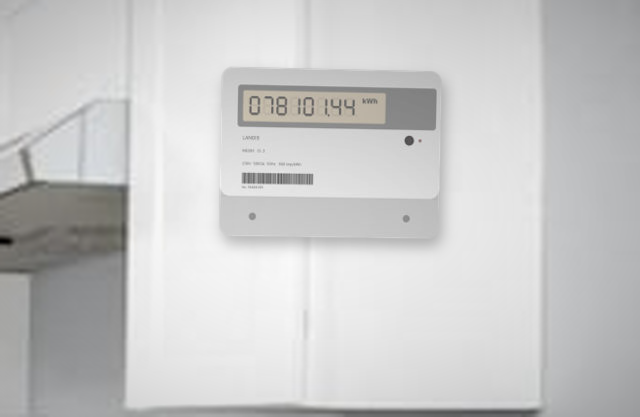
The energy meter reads 78101.44 kWh
